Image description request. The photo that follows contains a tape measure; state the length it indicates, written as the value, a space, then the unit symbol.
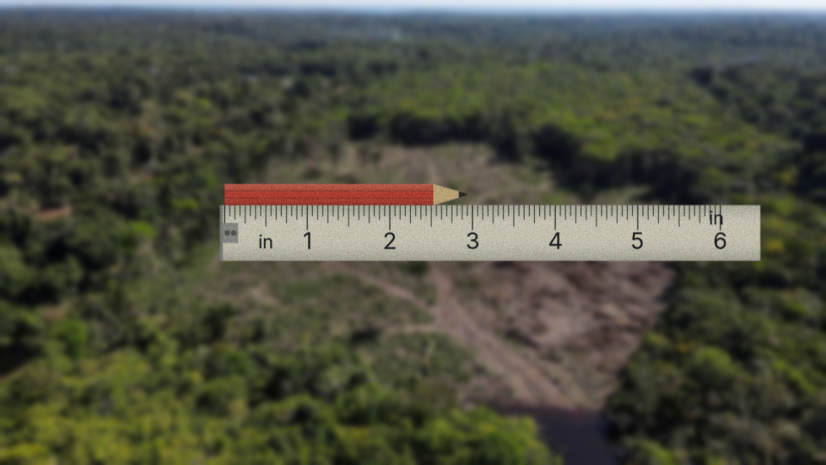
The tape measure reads 2.9375 in
